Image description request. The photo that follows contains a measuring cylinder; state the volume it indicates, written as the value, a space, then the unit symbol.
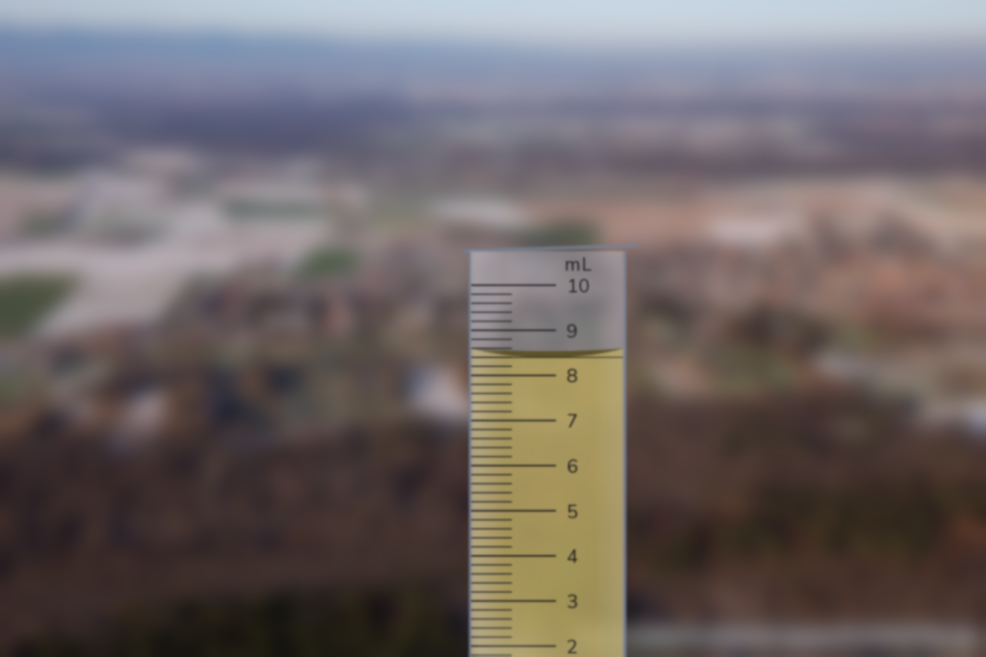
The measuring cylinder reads 8.4 mL
